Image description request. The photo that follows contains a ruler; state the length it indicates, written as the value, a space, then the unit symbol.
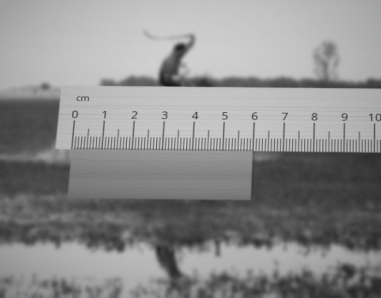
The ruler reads 6 cm
